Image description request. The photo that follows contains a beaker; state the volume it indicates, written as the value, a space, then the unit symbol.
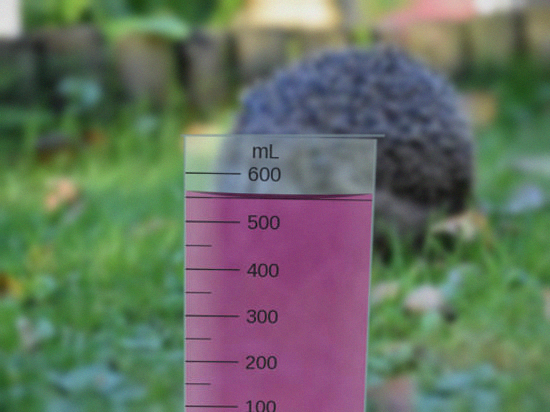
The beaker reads 550 mL
